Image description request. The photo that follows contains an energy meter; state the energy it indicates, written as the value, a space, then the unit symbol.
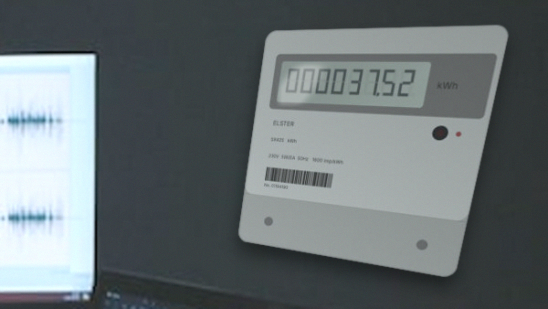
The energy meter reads 37.52 kWh
